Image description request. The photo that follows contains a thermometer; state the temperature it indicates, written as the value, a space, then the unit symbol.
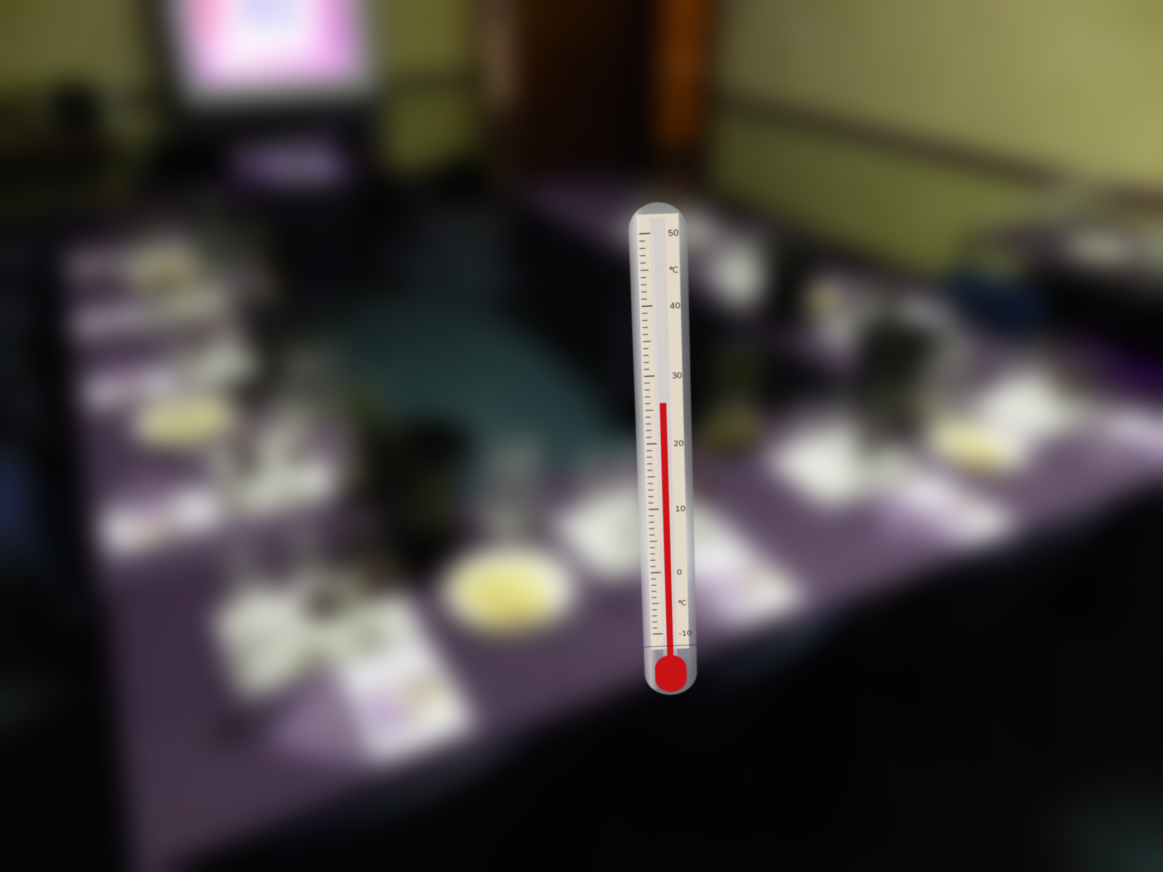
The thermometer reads 26 °C
